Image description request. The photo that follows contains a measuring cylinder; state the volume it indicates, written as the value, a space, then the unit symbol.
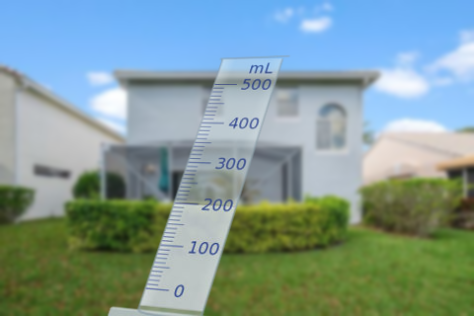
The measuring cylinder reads 200 mL
